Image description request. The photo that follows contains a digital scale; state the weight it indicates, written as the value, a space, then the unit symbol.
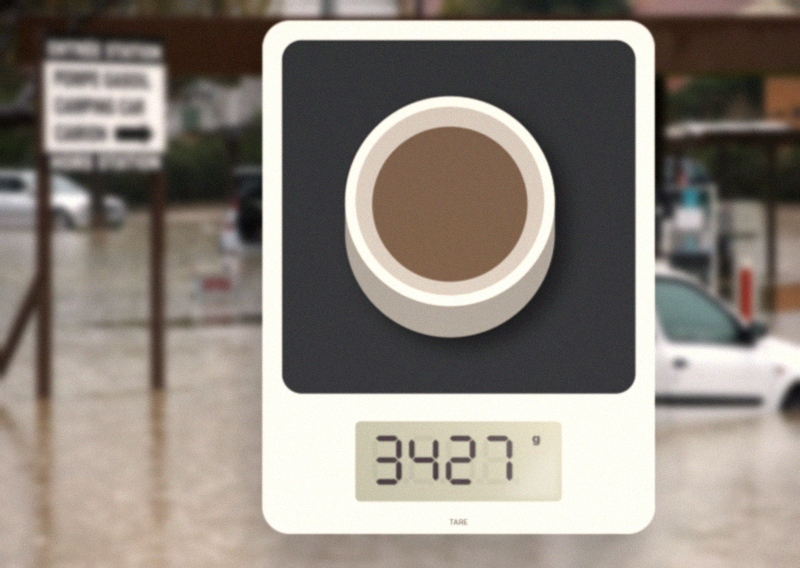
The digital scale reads 3427 g
